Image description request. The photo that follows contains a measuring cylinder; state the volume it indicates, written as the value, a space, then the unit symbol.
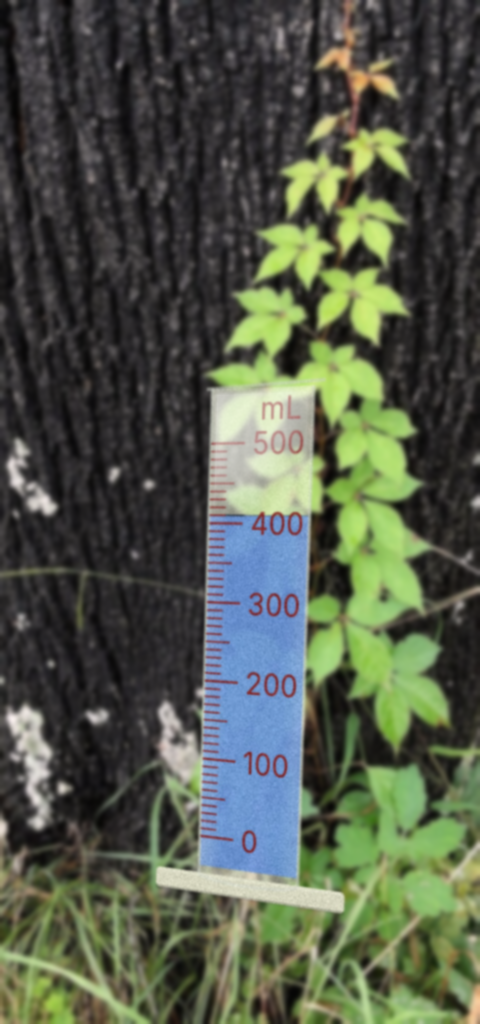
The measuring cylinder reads 410 mL
